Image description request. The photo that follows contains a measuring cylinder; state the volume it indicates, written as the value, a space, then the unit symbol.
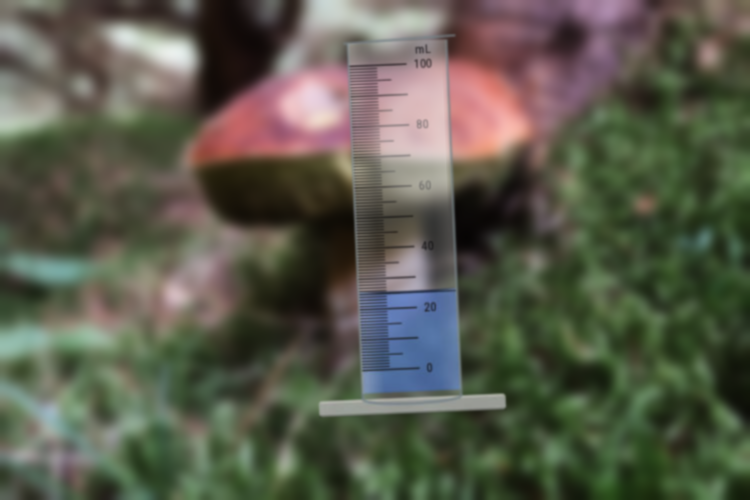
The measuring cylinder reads 25 mL
